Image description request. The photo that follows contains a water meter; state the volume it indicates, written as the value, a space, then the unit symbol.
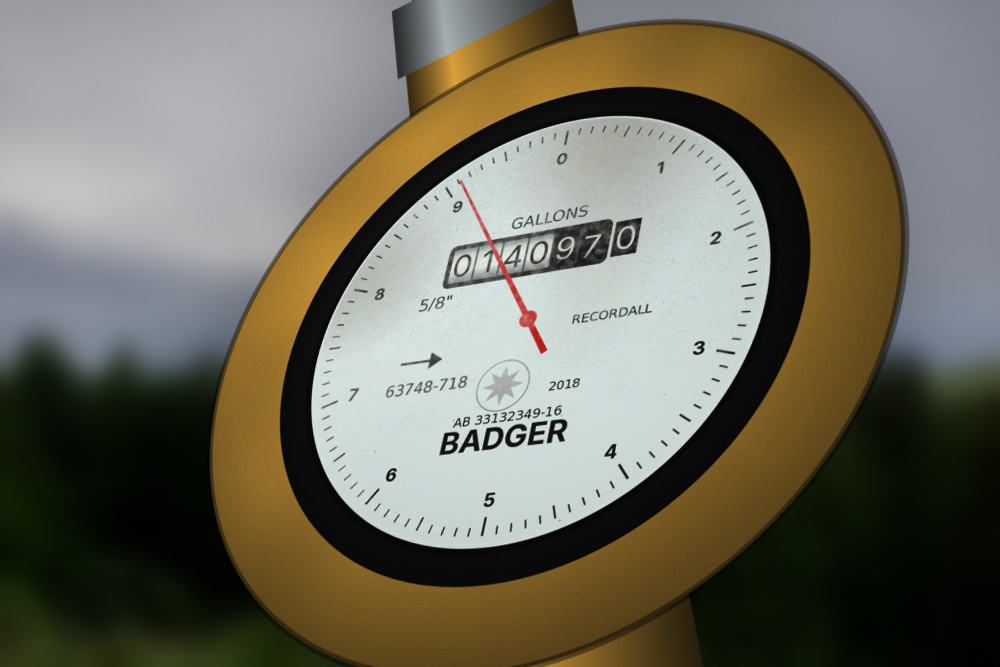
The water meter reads 140969.1 gal
